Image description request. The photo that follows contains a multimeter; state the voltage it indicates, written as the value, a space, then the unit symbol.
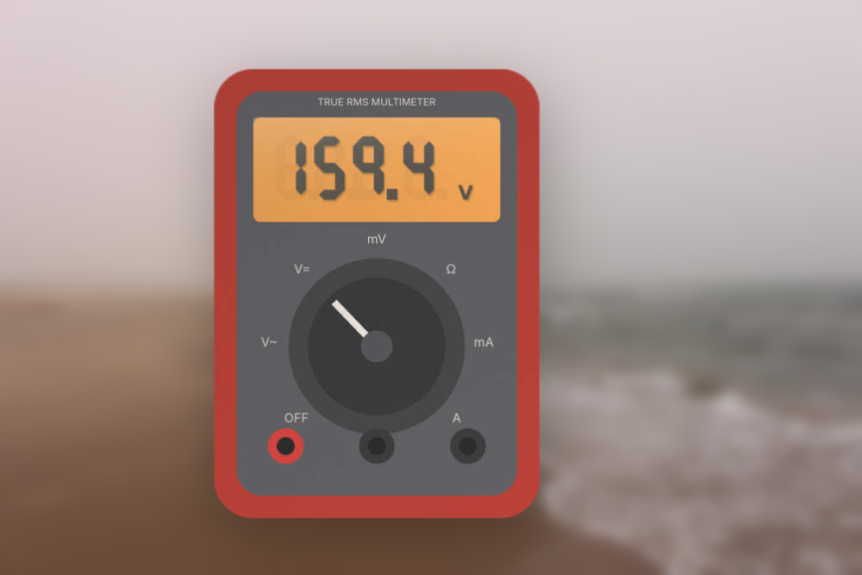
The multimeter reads 159.4 V
